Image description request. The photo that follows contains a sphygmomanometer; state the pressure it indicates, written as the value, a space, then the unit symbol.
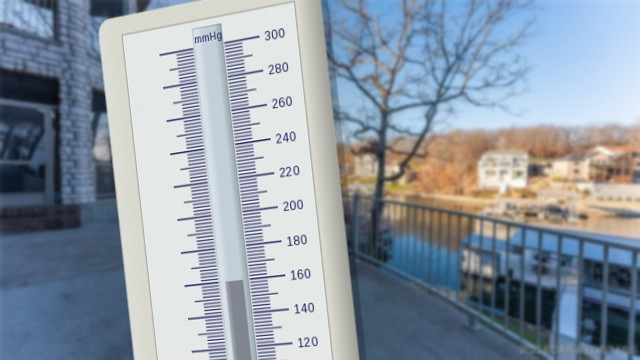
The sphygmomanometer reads 160 mmHg
